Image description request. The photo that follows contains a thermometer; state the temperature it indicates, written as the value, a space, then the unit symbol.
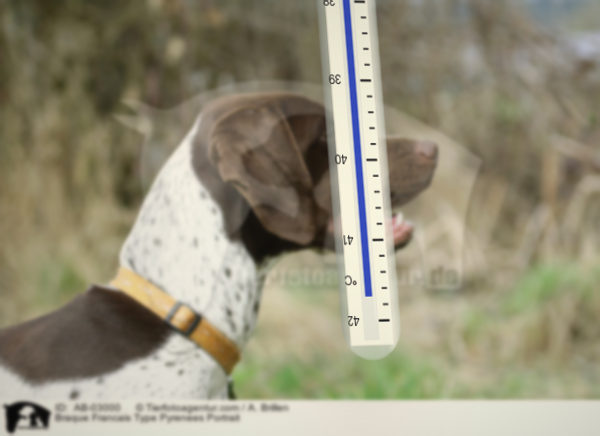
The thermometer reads 41.7 °C
